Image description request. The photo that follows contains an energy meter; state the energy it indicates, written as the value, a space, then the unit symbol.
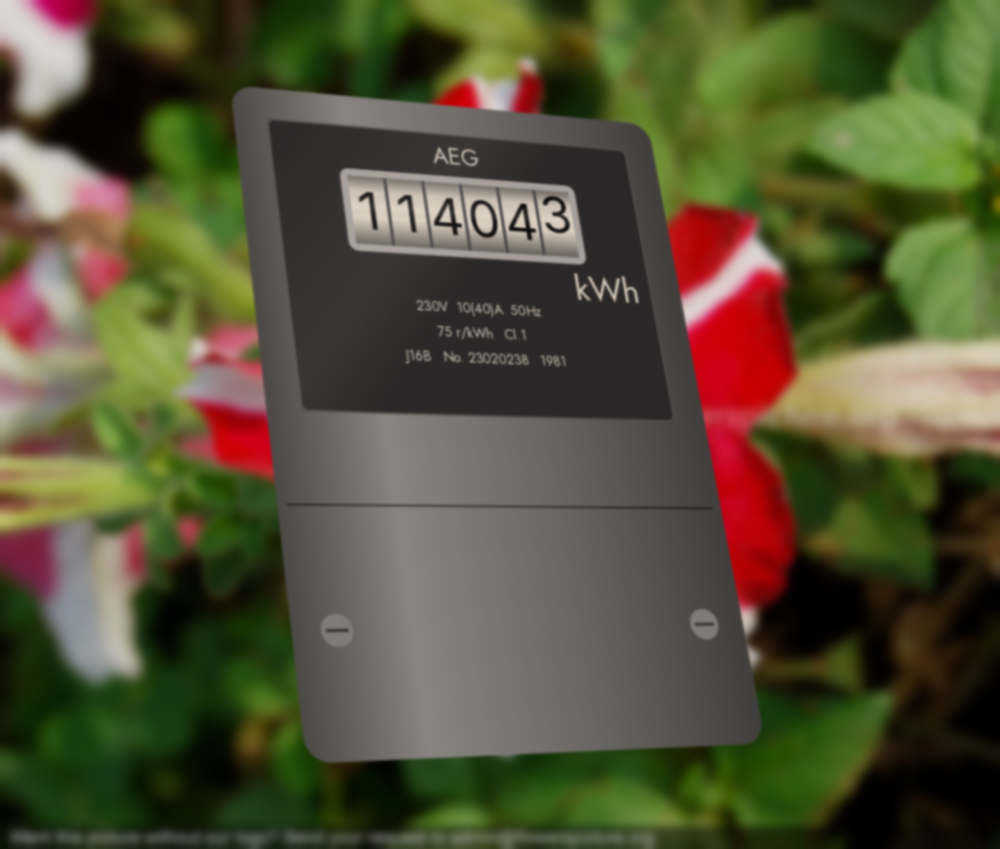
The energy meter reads 114043 kWh
